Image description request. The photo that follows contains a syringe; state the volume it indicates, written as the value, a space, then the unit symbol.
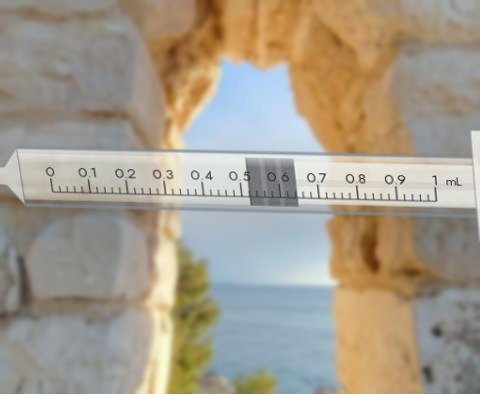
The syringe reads 0.52 mL
